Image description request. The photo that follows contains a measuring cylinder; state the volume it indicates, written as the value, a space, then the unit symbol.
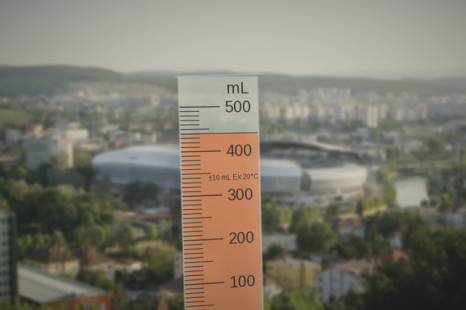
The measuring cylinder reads 440 mL
